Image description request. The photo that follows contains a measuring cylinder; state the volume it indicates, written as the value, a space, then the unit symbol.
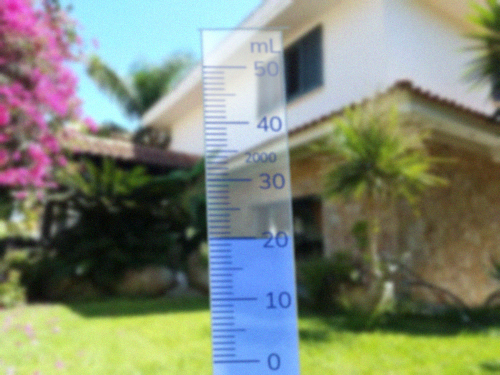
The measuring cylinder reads 20 mL
